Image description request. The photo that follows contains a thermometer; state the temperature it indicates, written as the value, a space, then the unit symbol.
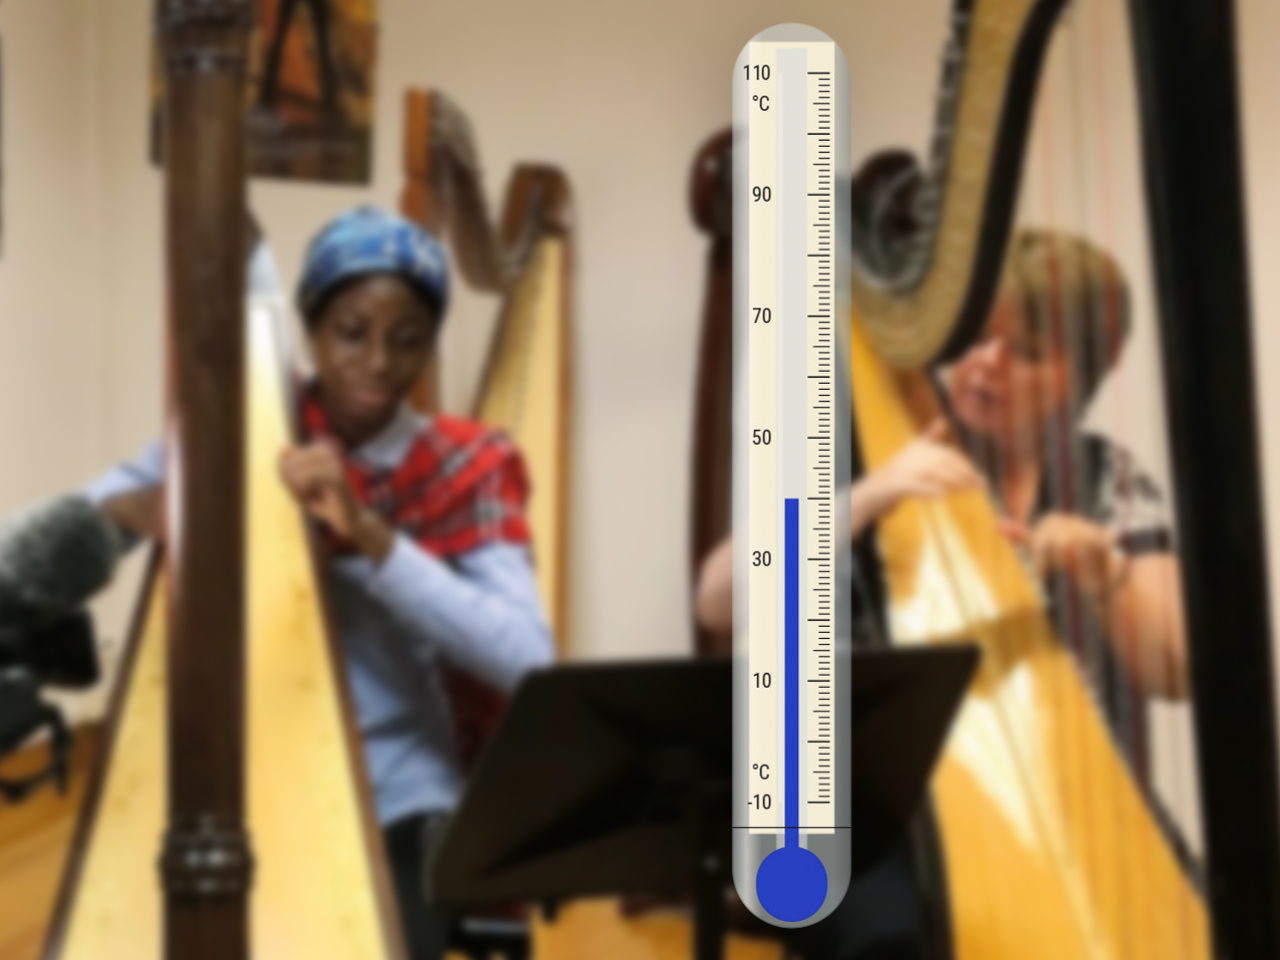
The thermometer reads 40 °C
